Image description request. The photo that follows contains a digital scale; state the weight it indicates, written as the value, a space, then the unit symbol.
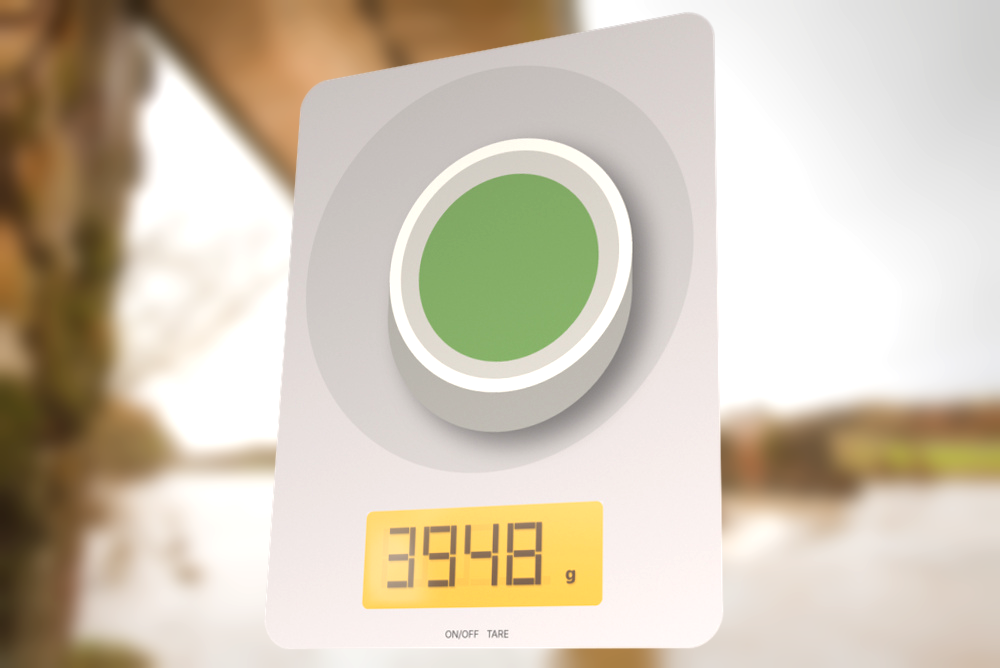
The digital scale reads 3948 g
